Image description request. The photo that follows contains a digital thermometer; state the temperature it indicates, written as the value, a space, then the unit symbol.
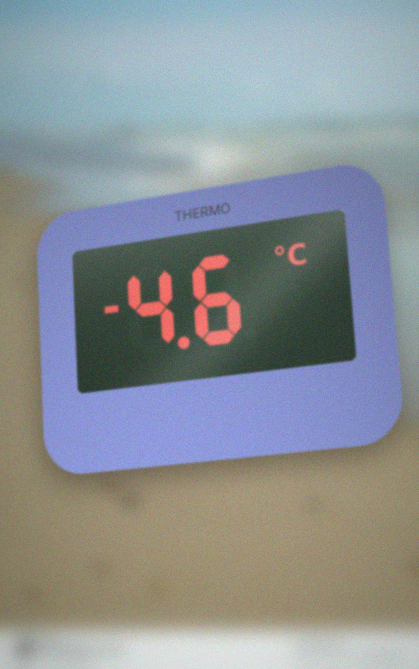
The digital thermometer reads -4.6 °C
